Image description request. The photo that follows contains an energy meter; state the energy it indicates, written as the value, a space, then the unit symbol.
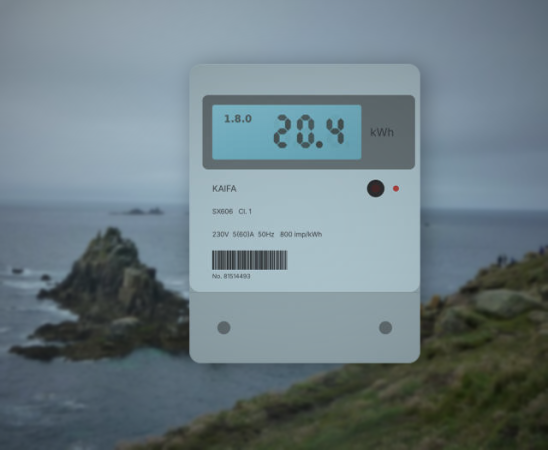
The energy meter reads 20.4 kWh
